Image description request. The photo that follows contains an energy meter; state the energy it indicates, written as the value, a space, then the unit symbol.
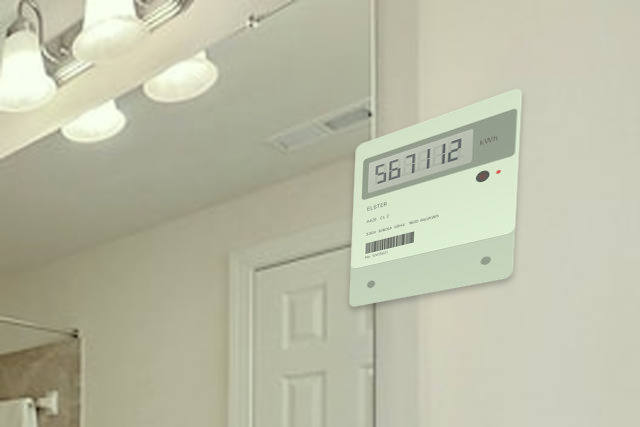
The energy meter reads 567112 kWh
